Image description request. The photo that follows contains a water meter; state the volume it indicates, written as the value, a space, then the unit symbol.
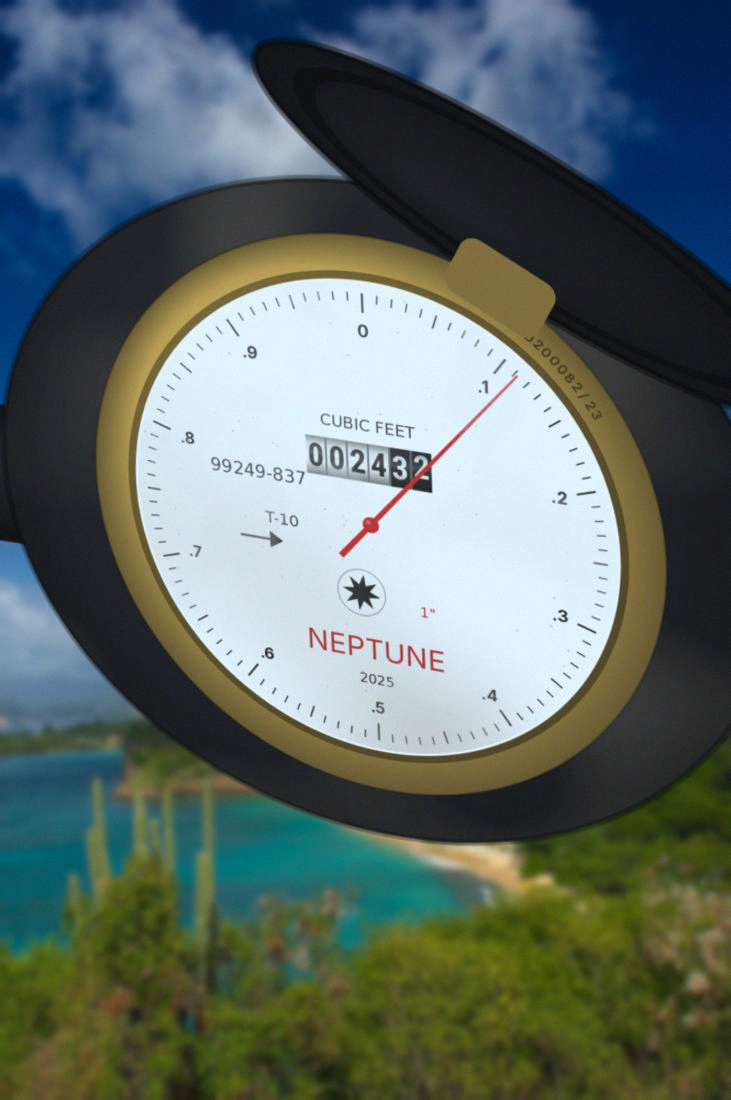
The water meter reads 2432.11 ft³
